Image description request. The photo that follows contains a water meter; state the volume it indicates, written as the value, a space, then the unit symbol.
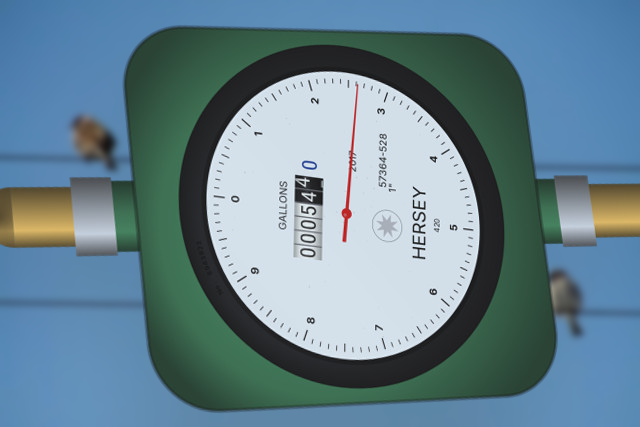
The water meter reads 5442.6 gal
